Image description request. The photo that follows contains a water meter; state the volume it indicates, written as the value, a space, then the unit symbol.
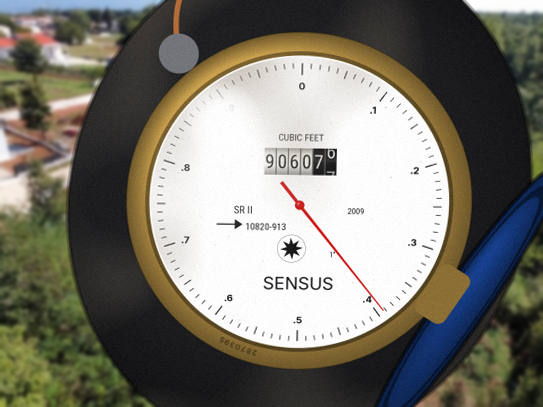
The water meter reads 906076.39 ft³
